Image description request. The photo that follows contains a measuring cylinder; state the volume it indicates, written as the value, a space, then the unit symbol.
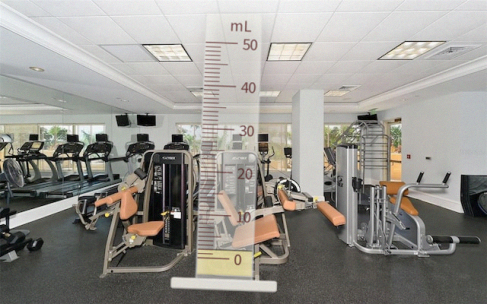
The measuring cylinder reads 2 mL
